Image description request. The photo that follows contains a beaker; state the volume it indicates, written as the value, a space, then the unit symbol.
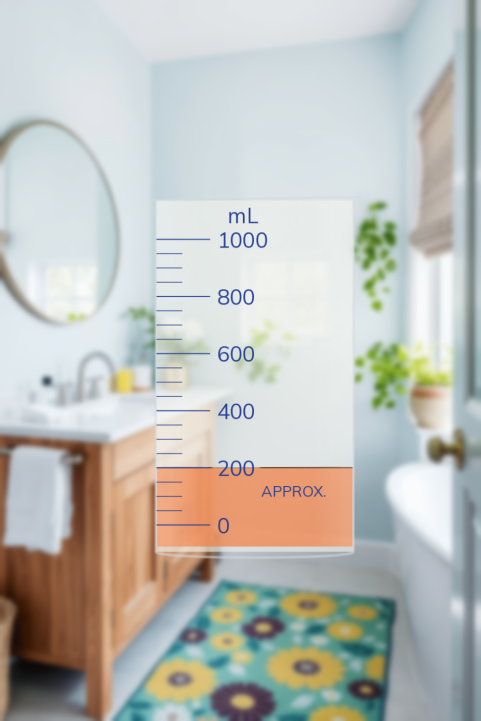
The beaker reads 200 mL
